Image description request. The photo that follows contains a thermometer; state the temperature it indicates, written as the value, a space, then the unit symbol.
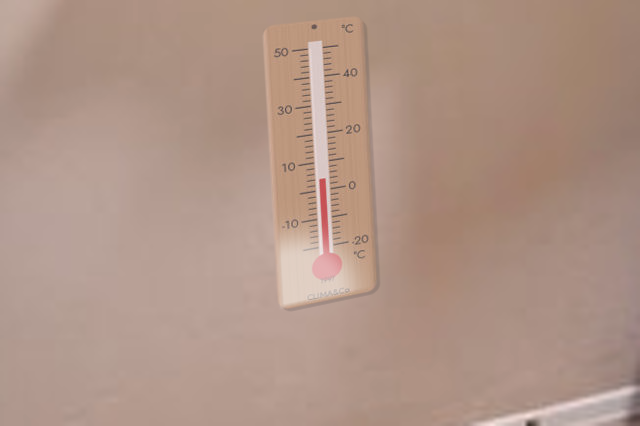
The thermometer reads 4 °C
